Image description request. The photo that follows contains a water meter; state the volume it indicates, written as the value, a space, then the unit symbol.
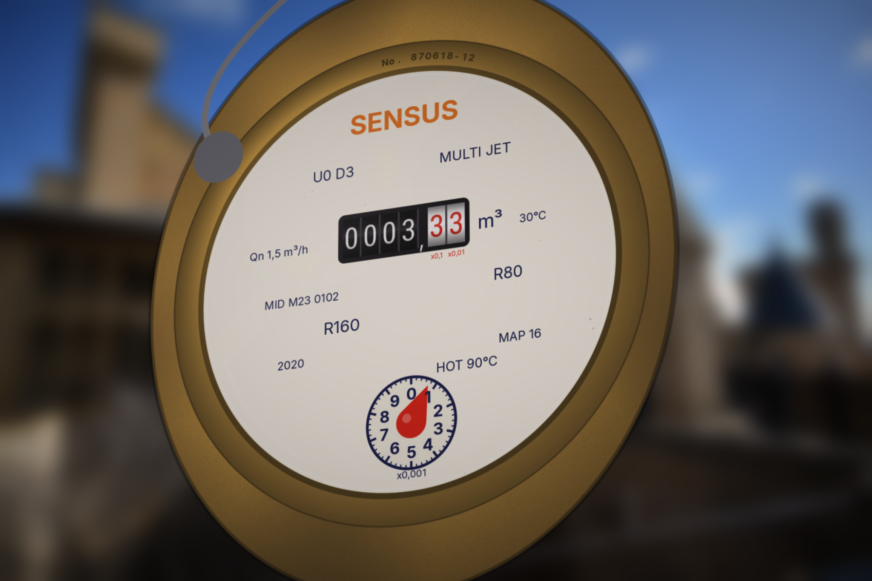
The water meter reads 3.330 m³
